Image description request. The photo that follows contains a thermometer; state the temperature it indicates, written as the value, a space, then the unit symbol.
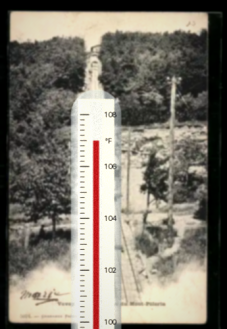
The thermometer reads 107 °F
